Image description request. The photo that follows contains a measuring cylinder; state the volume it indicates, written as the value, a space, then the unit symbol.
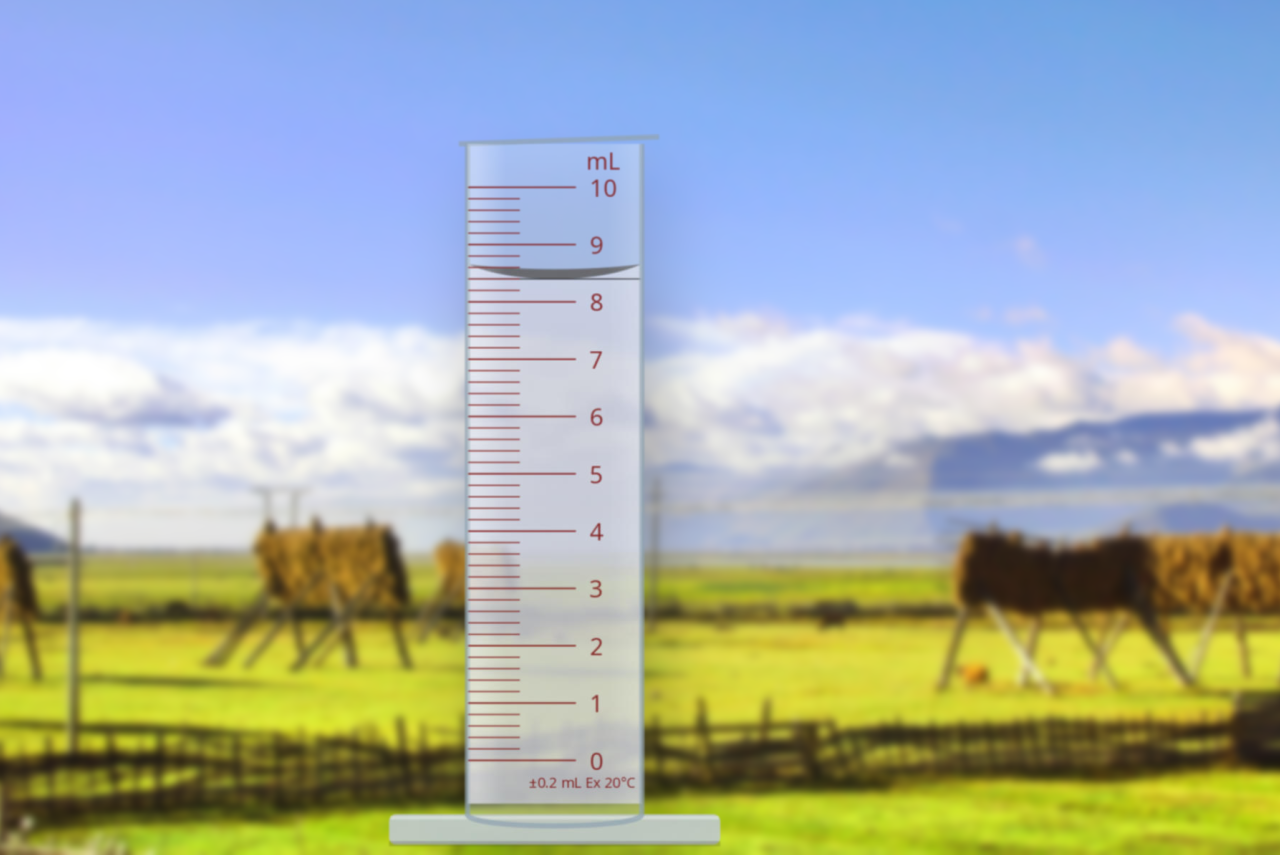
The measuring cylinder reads 8.4 mL
